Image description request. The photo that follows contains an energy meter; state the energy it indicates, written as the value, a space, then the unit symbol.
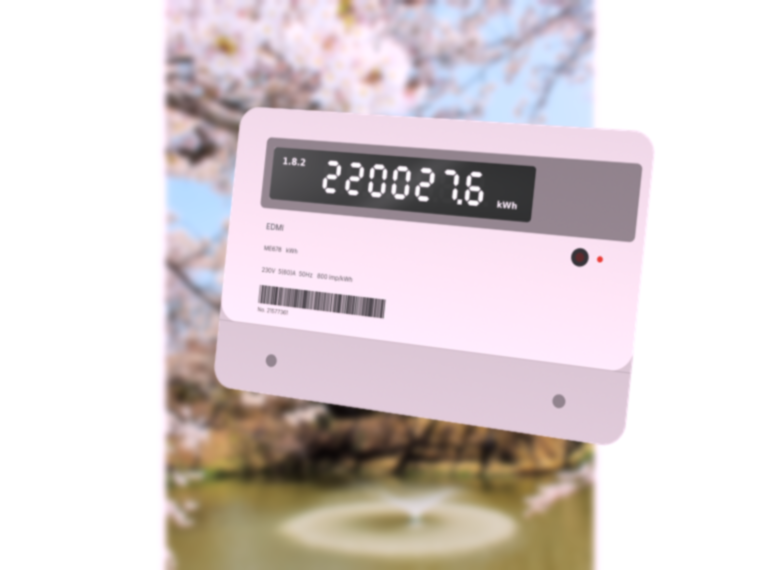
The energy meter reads 220027.6 kWh
